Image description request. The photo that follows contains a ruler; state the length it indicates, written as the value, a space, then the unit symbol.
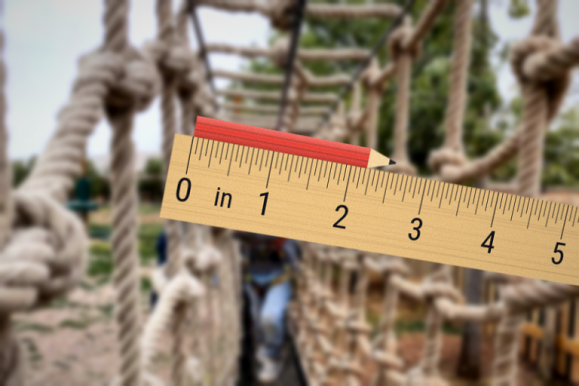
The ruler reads 2.5625 in
